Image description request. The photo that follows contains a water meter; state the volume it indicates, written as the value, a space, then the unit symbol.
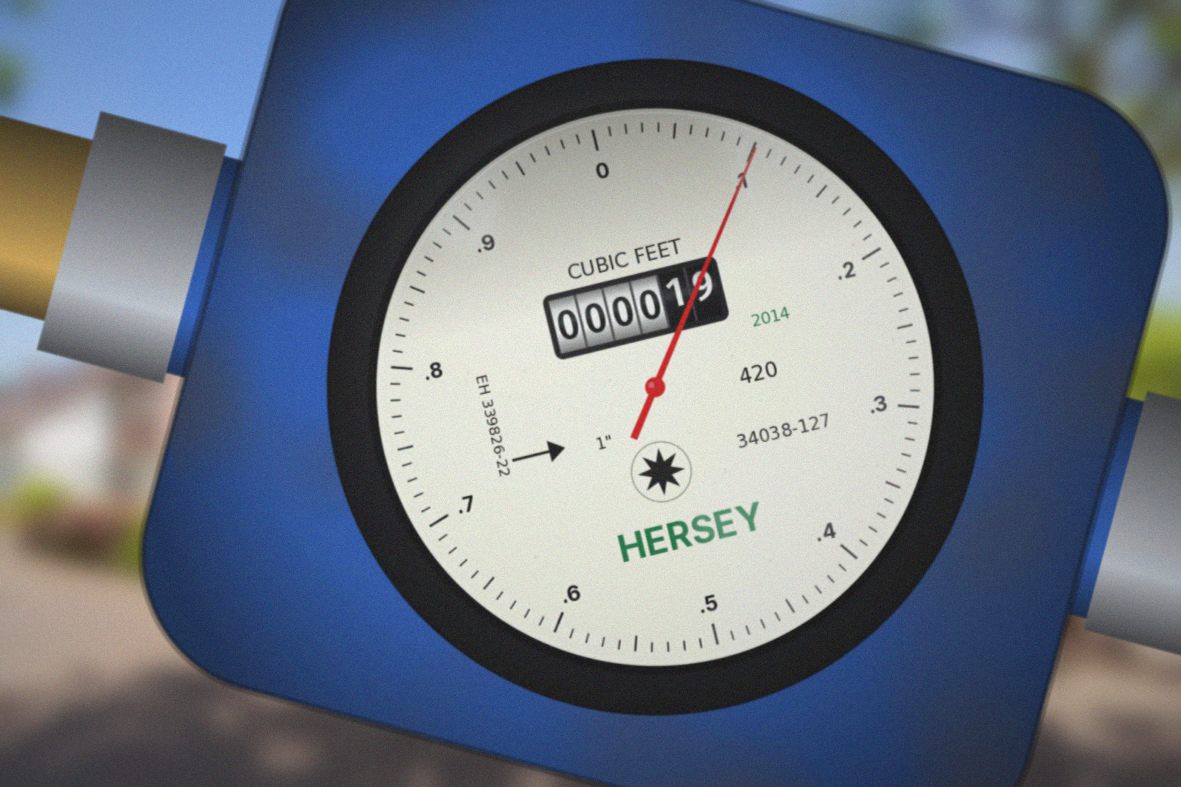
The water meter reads 19.10 ft³
